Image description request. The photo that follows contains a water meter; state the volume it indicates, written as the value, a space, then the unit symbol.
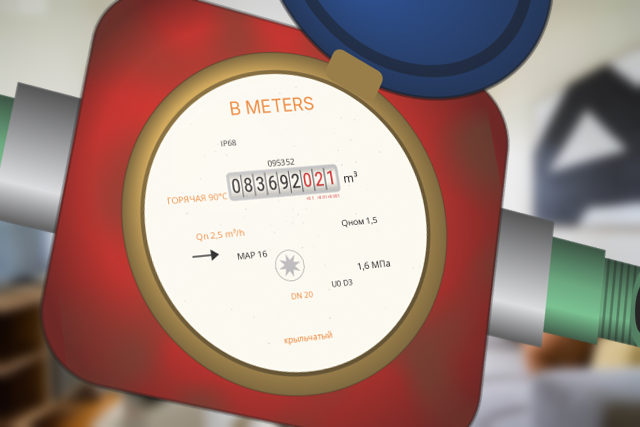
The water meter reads 83692.021 m³
